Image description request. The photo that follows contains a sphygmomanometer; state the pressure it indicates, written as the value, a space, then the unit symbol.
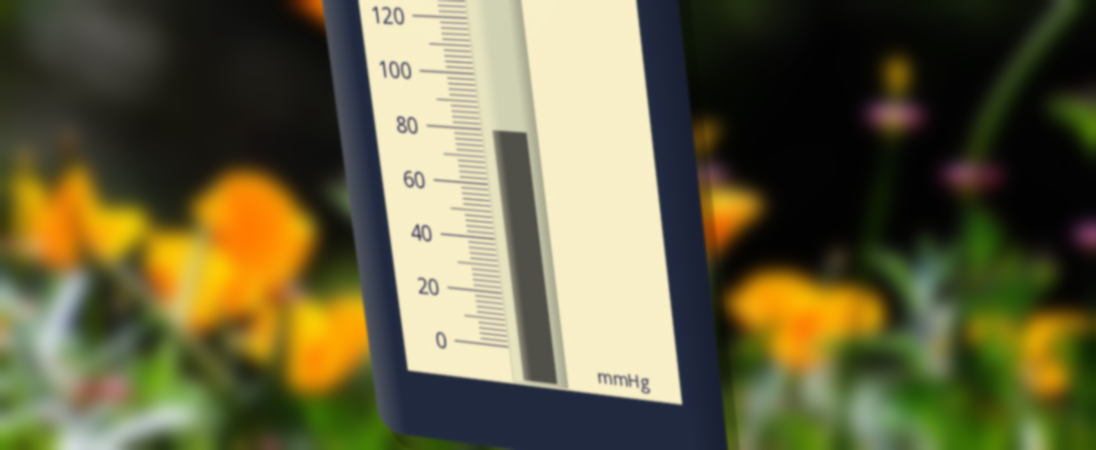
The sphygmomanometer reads 80 mmHg
